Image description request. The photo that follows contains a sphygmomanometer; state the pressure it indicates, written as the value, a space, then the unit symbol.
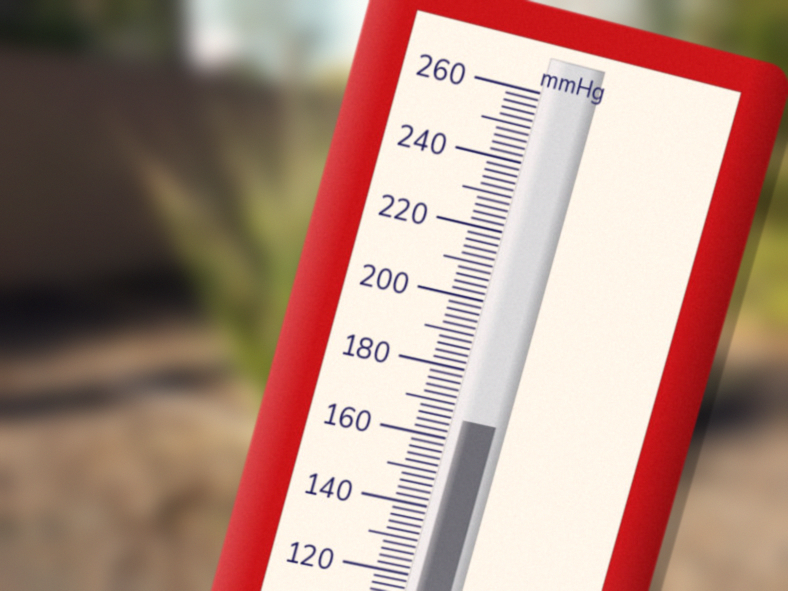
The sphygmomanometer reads 166 mmHg
